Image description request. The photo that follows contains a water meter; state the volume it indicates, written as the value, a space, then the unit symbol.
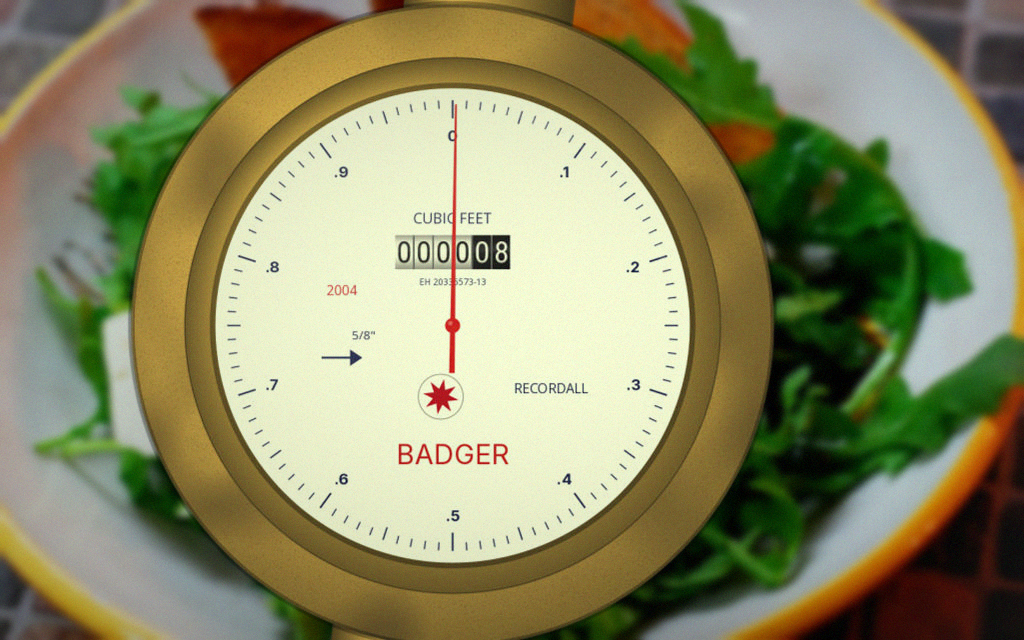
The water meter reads 8.00 ft³
